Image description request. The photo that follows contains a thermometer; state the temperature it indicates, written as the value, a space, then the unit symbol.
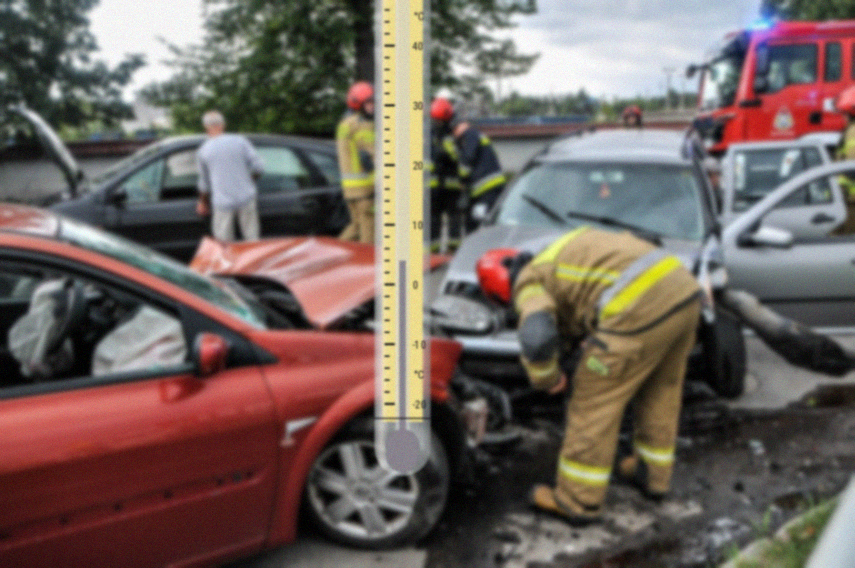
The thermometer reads 4 °C
